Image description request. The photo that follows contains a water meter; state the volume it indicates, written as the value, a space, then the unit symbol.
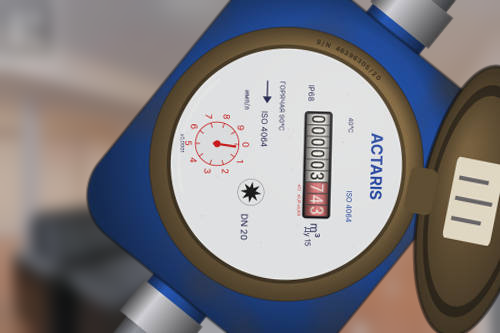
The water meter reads 3.7430 m³
